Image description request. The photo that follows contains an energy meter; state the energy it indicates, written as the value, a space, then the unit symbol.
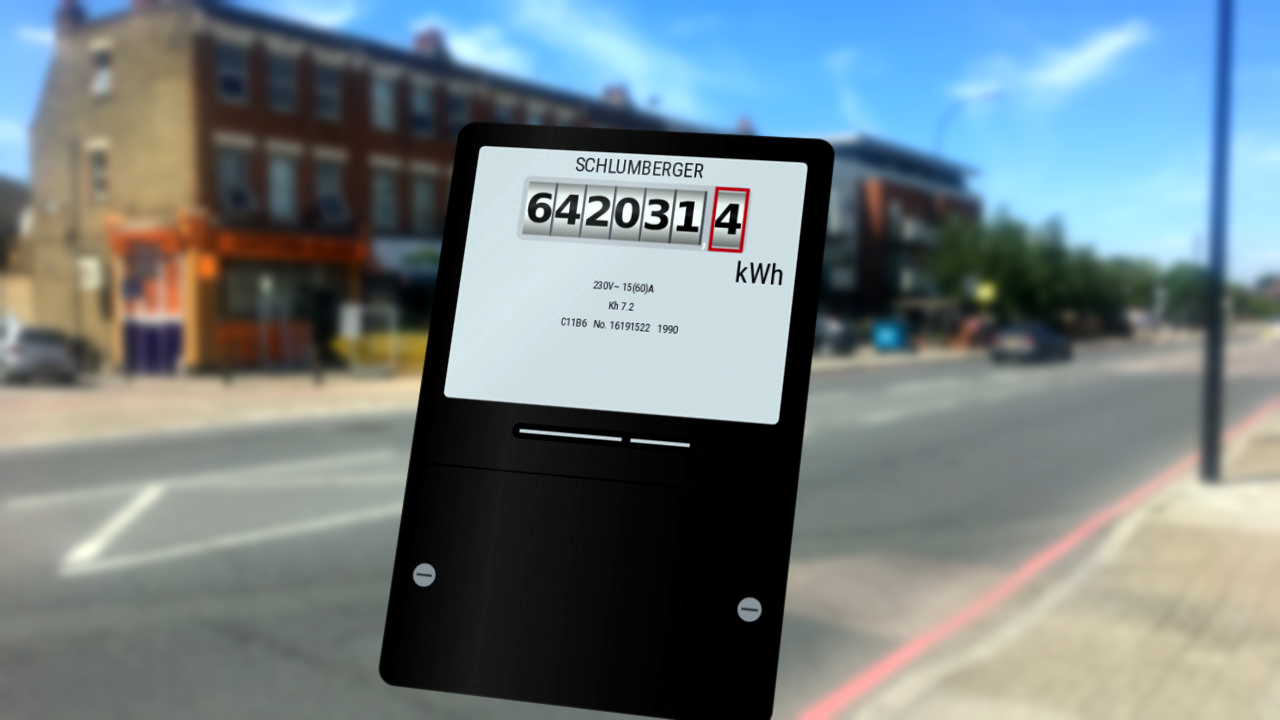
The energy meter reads 642031.4 kWh
